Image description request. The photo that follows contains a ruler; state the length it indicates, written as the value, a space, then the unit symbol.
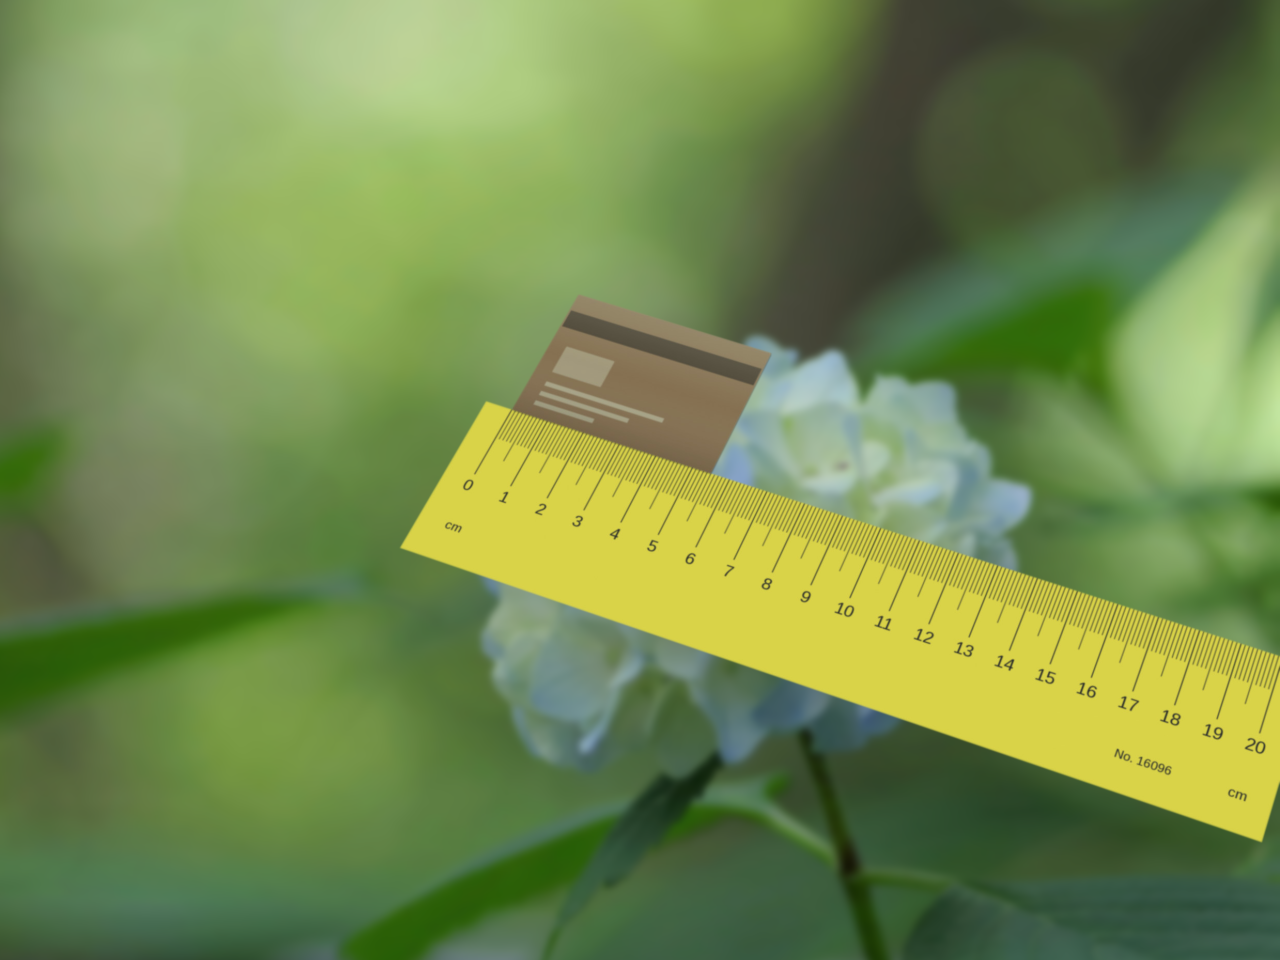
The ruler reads 5.5 cm
